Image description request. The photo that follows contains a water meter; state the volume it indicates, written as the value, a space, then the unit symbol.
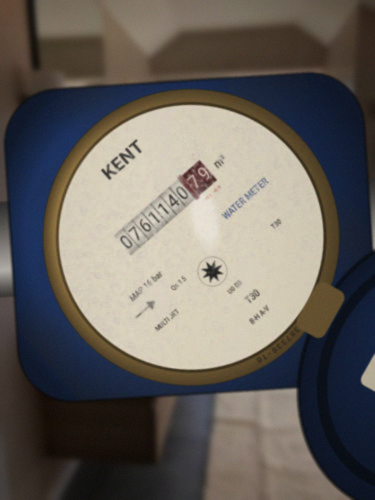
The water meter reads 761140.79 m³
